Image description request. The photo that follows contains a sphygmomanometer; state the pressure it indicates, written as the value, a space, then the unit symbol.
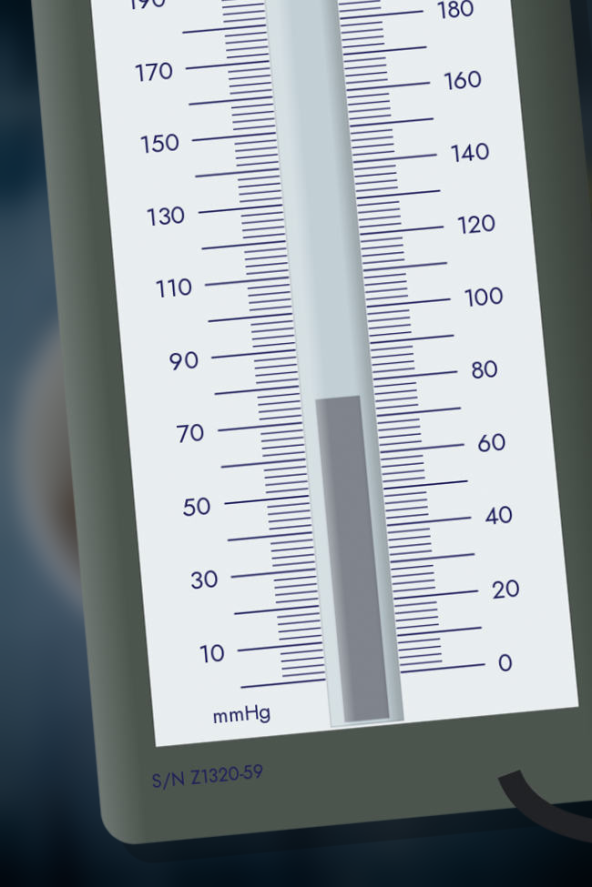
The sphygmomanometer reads 76 mmHg
